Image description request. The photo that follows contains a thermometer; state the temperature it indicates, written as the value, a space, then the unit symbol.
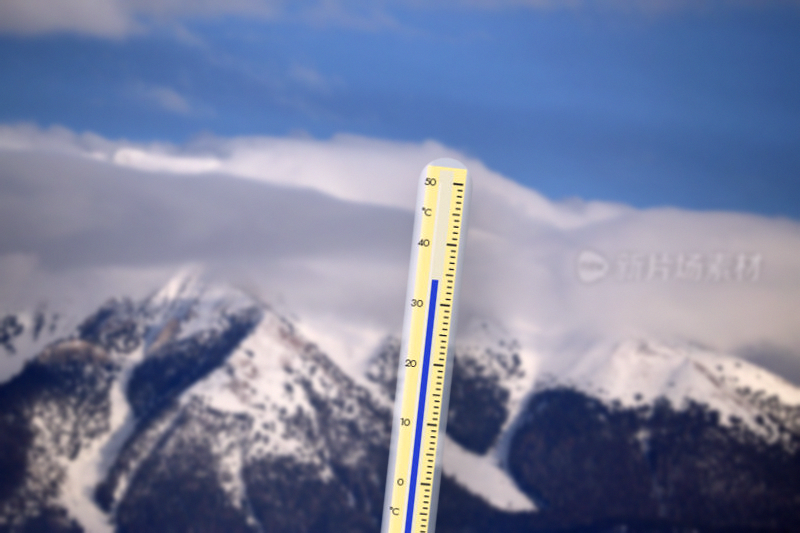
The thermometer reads 34 °C
